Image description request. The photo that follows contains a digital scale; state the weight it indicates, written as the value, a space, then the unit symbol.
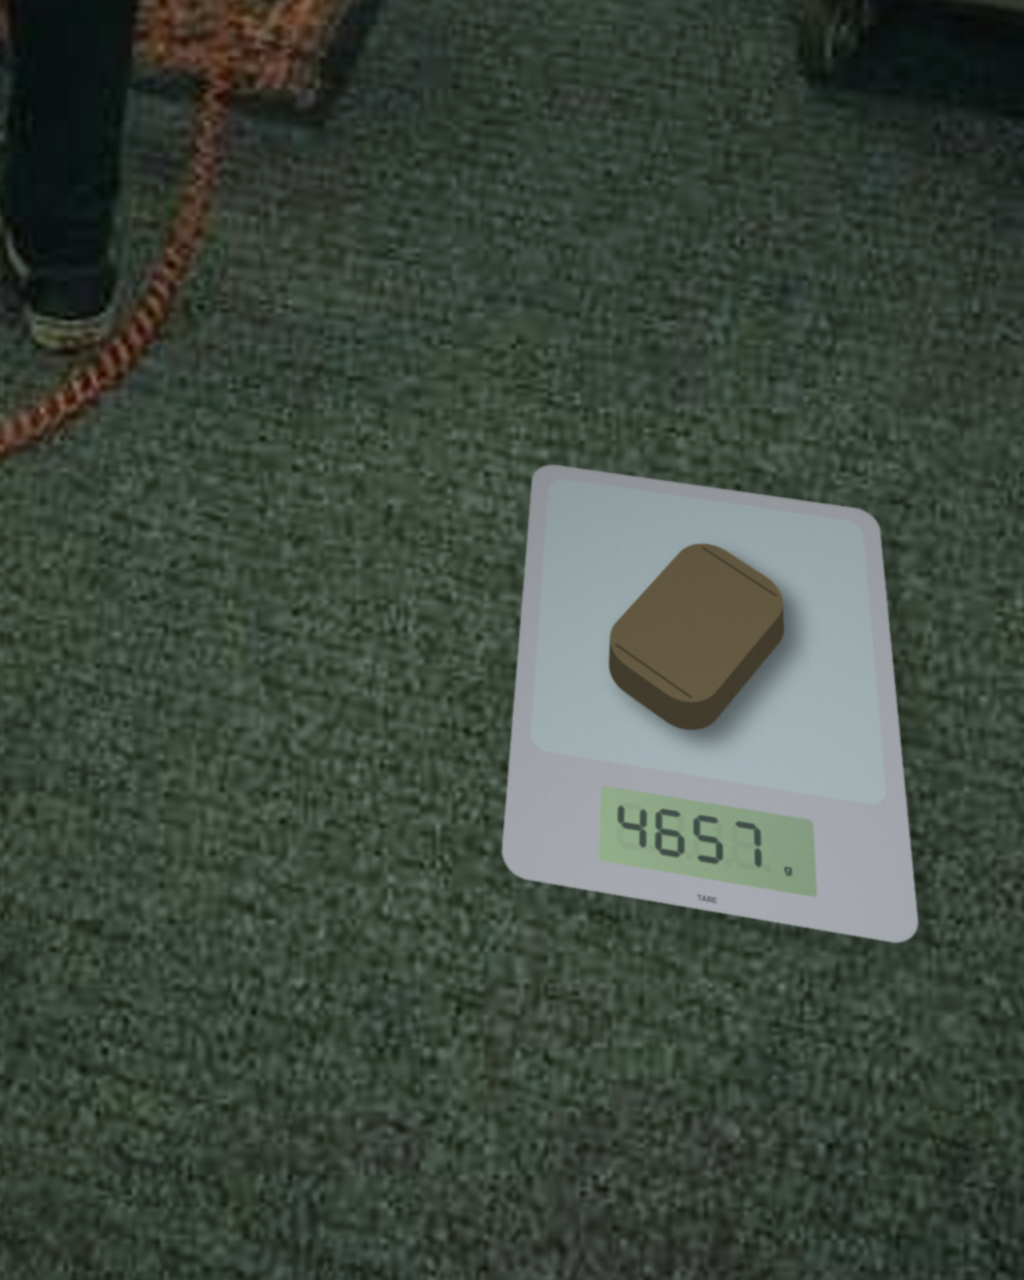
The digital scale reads 4657 g
